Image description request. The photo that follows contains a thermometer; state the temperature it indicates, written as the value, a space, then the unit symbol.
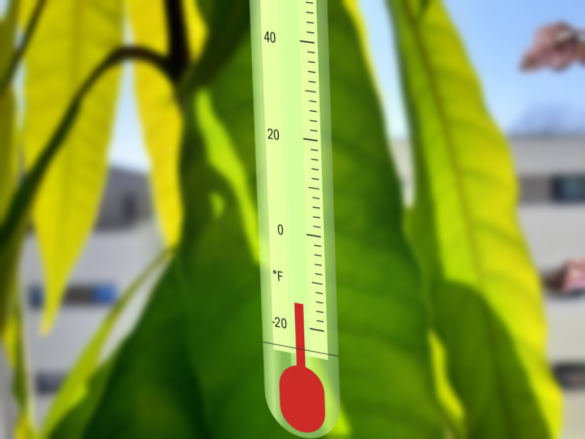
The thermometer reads -15 °F
